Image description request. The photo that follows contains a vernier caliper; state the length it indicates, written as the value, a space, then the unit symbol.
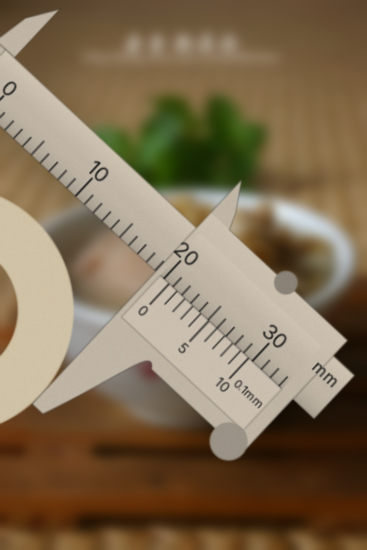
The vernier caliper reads 20.6 mm
